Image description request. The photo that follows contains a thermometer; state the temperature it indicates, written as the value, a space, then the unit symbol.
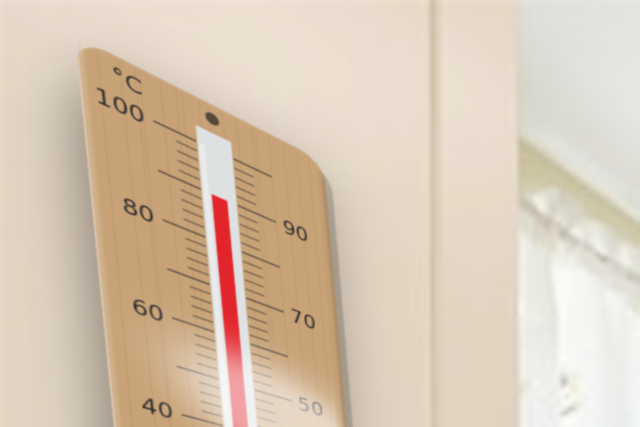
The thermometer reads 90 °C
